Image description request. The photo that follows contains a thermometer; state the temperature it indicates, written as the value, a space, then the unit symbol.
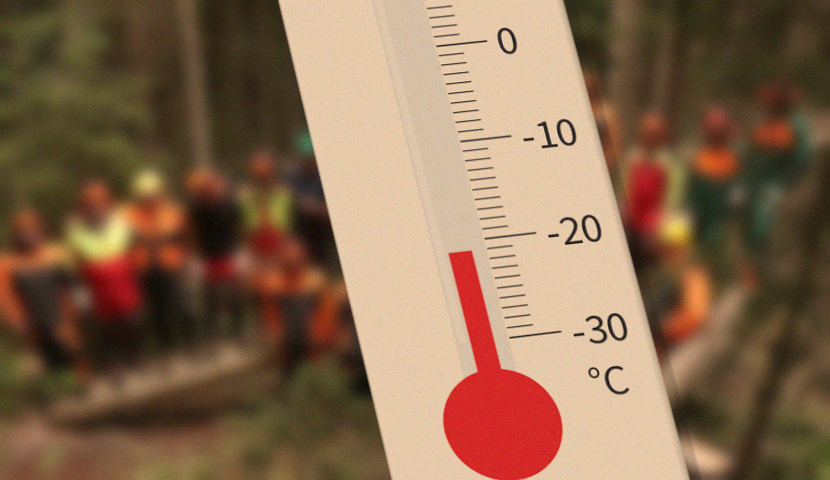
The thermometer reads -21 °C
